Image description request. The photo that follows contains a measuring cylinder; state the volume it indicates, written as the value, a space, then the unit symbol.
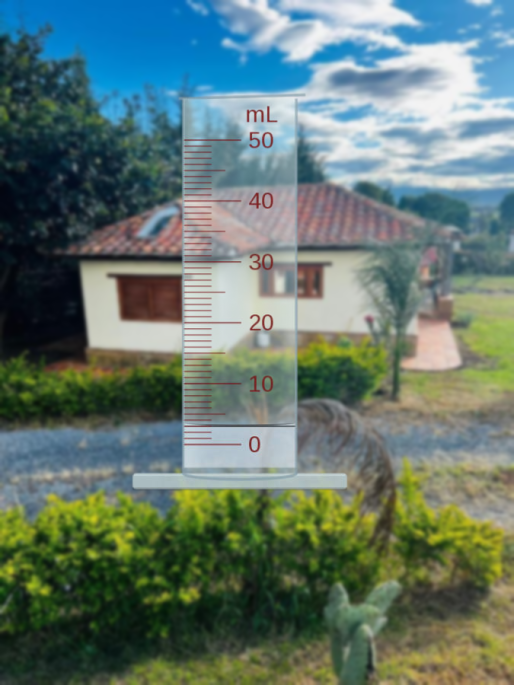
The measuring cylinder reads 3 mL
